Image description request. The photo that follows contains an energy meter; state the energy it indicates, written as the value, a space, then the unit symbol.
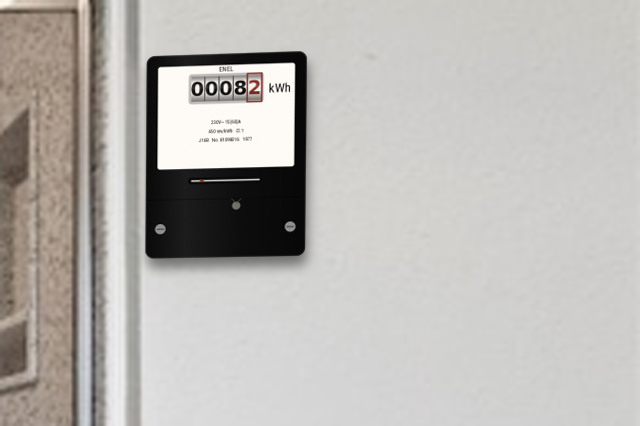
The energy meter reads 8.2 kWh
